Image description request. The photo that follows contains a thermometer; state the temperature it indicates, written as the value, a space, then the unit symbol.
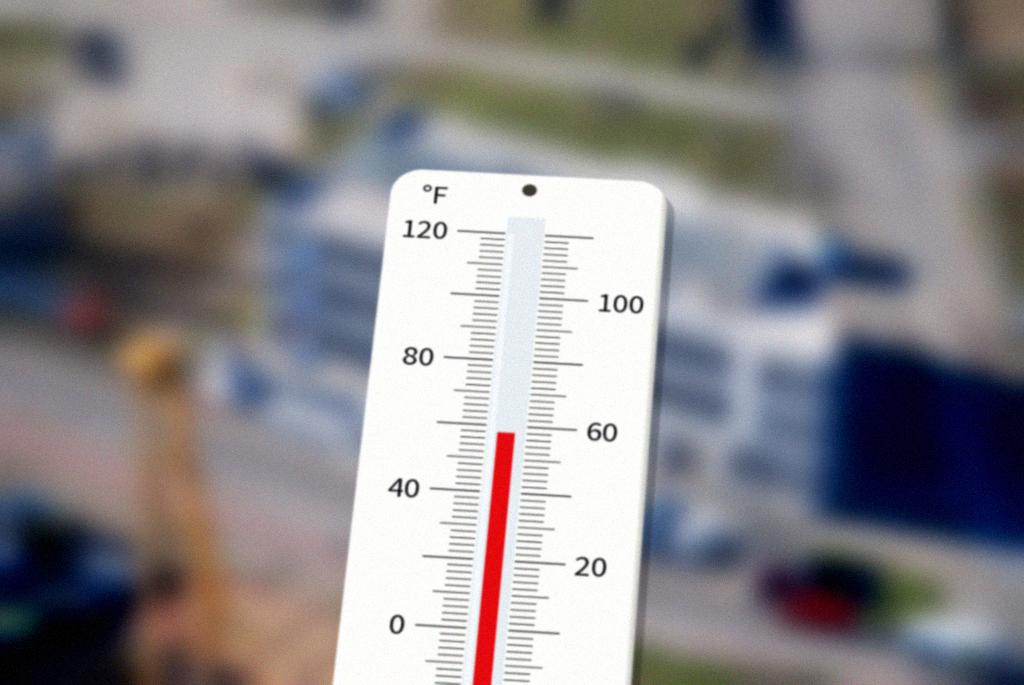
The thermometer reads 58 °F
